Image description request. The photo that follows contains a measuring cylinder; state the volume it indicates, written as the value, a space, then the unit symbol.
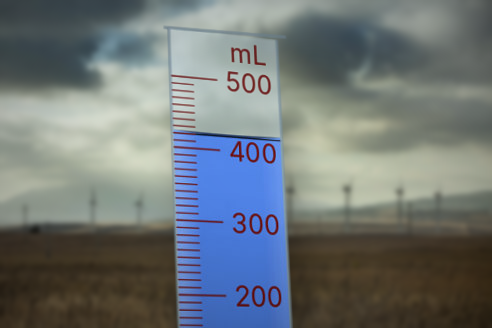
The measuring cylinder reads 420 mL
